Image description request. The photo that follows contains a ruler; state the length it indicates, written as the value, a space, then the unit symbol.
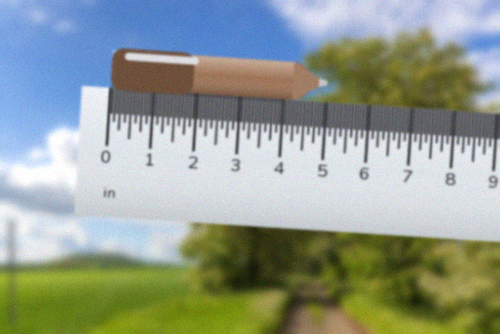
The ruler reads 5 in
